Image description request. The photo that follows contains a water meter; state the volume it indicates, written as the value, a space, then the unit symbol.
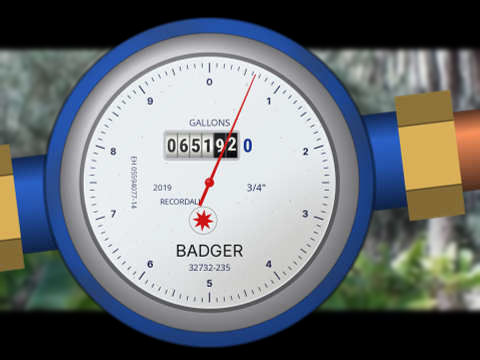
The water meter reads 651920.6 gal
